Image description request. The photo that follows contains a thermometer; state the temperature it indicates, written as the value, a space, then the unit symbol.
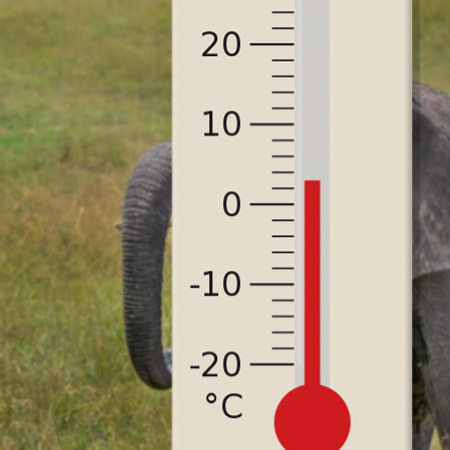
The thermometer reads 3 °C
